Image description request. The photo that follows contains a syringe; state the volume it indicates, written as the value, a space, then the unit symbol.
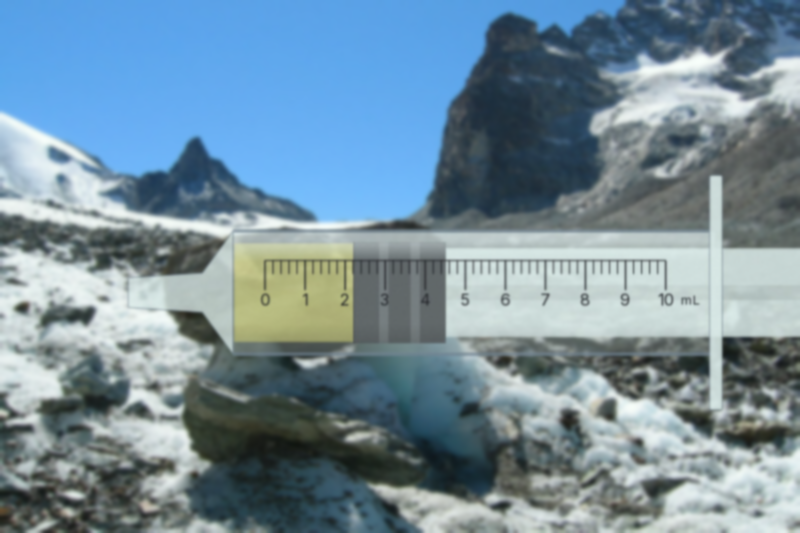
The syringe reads 2.2 mL
